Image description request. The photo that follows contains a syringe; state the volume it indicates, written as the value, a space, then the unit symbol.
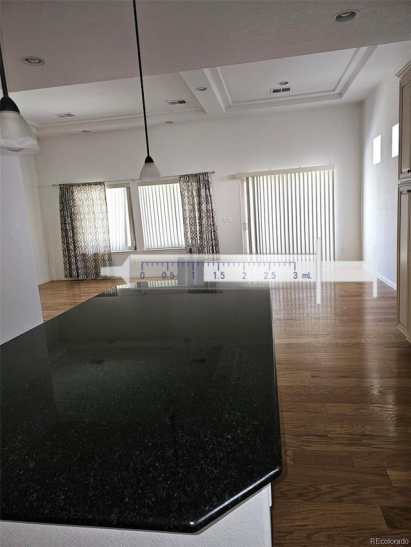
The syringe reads 0.7 mL
